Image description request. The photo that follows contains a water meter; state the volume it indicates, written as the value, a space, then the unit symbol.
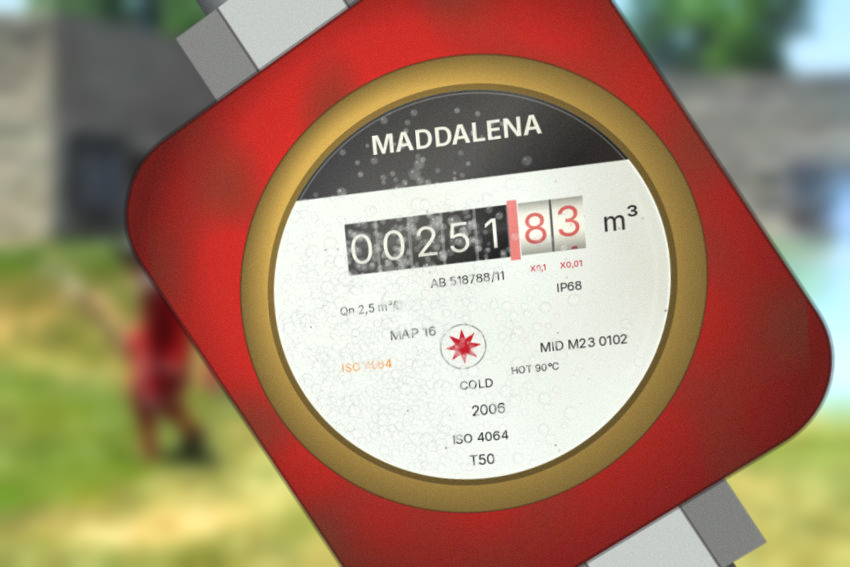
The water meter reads 251.83 m³
